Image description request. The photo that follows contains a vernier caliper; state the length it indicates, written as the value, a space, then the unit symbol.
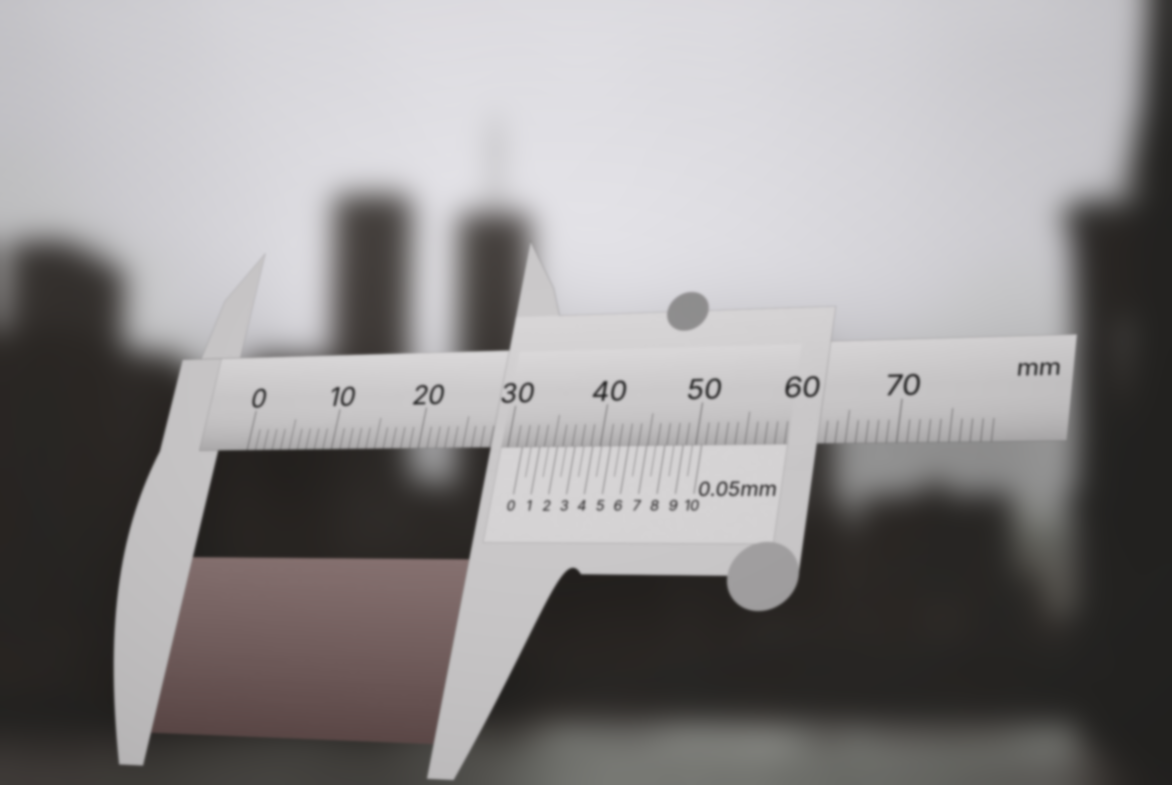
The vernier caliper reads 31.6 mm
